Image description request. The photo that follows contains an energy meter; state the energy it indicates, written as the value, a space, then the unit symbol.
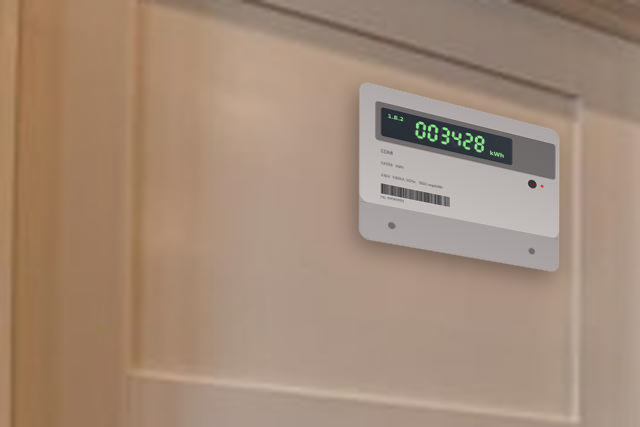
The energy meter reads 3428 kWh
